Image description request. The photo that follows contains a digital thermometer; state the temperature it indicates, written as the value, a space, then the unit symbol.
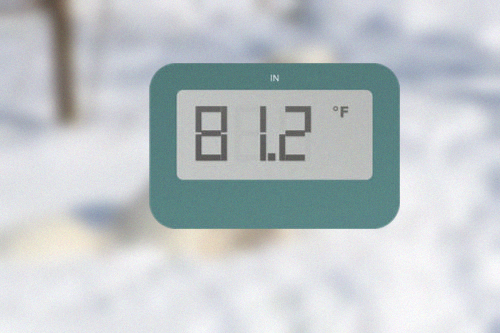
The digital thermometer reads 81.2 °F
